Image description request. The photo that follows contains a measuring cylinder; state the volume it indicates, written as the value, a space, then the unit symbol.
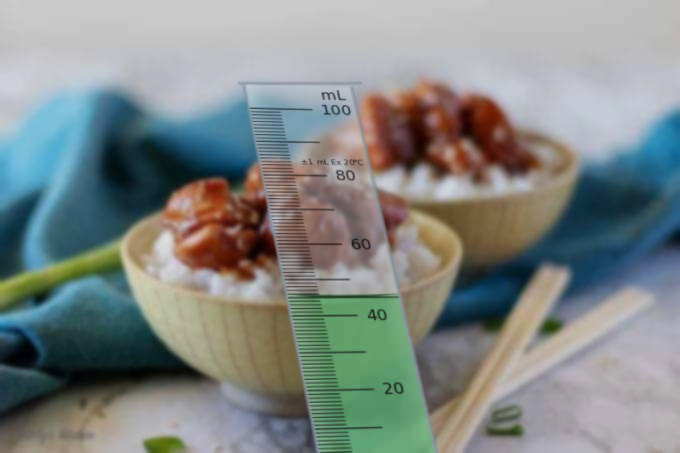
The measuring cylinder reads 45 mL
